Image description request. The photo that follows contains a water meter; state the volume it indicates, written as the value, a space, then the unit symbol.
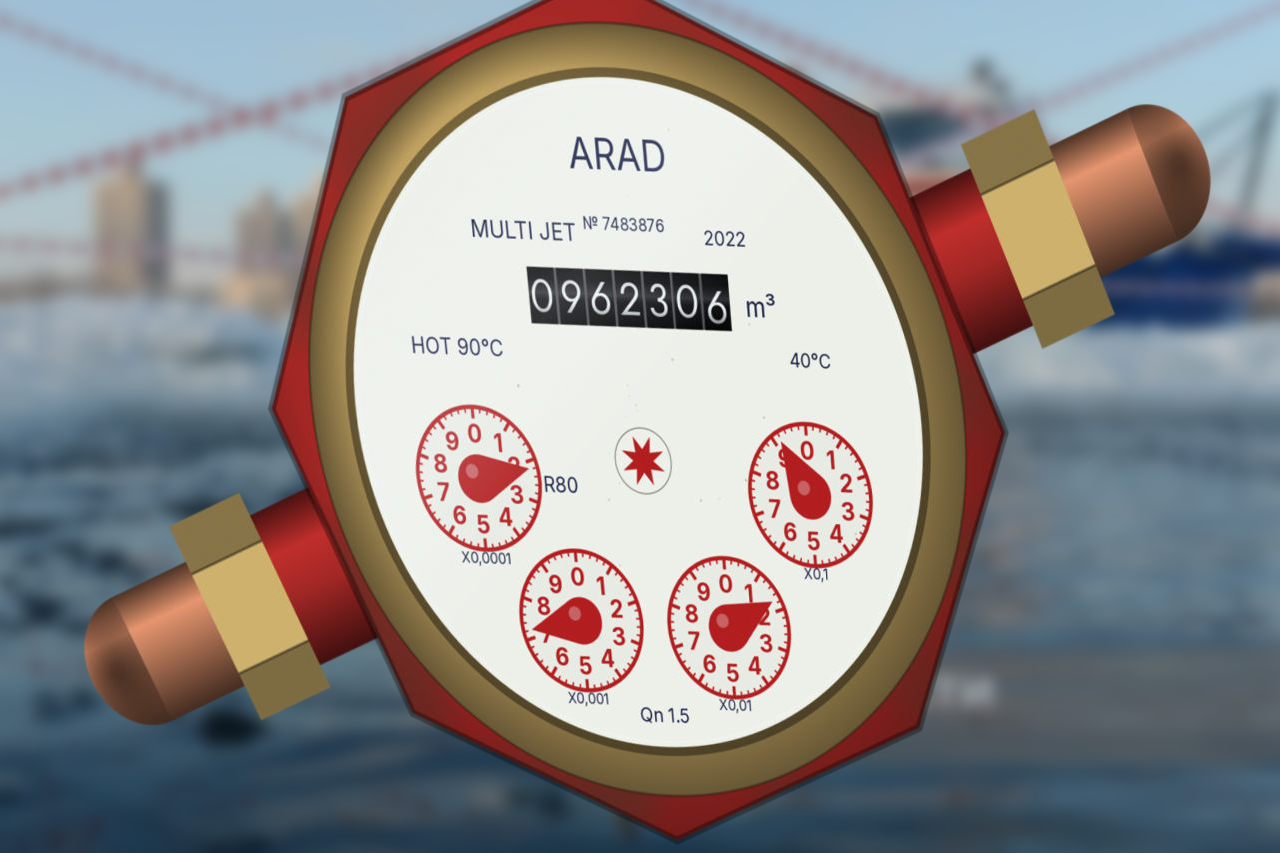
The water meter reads 962305.9172 m³
